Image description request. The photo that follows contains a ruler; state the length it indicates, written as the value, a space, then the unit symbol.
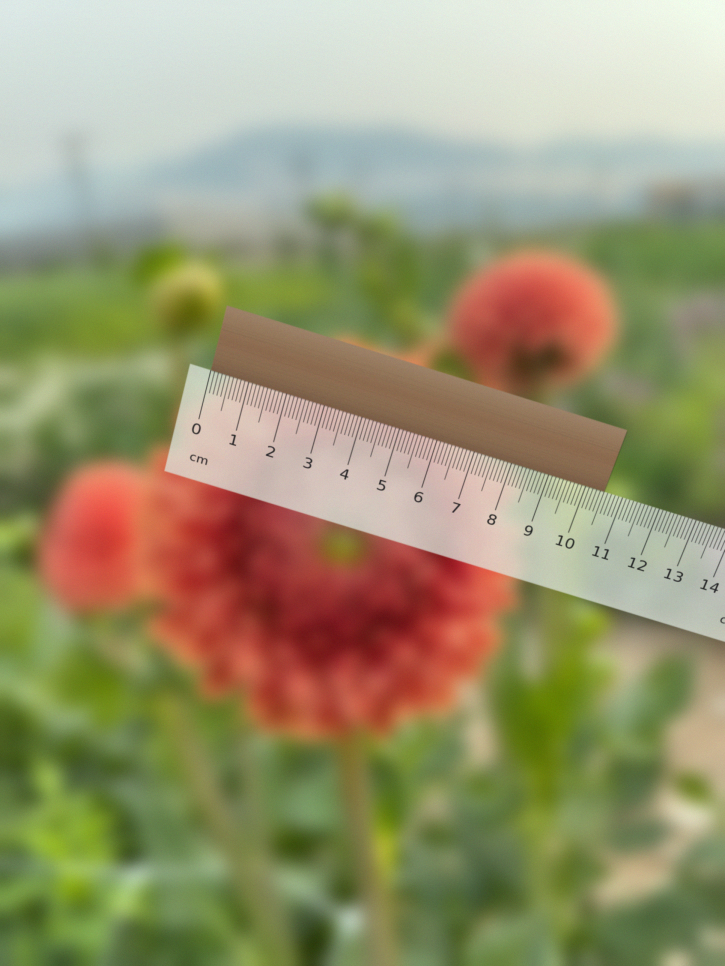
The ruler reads 10.5 cm
